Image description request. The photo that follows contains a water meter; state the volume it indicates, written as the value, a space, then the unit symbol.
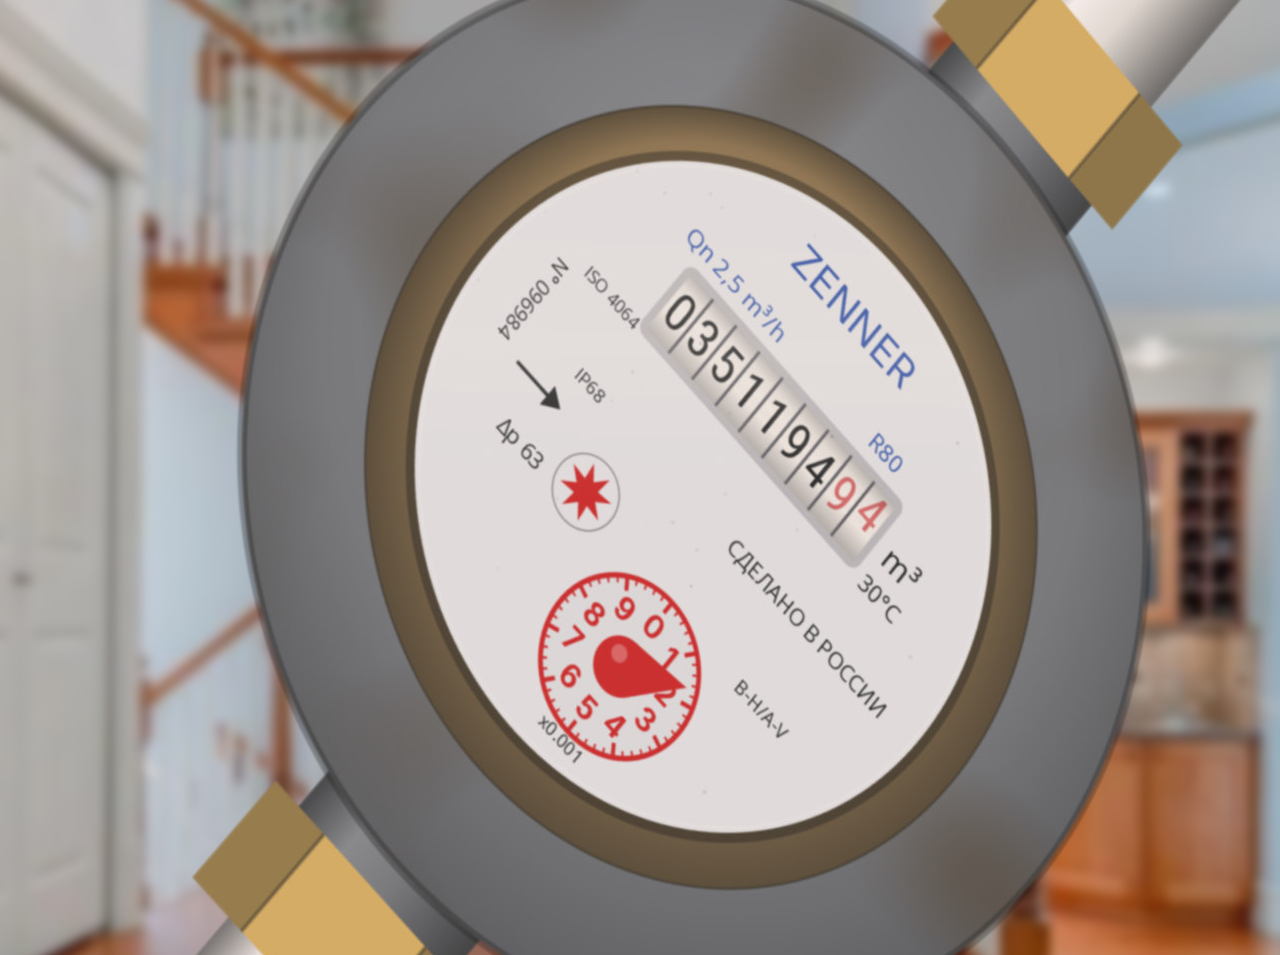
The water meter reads 351194.941 m³
